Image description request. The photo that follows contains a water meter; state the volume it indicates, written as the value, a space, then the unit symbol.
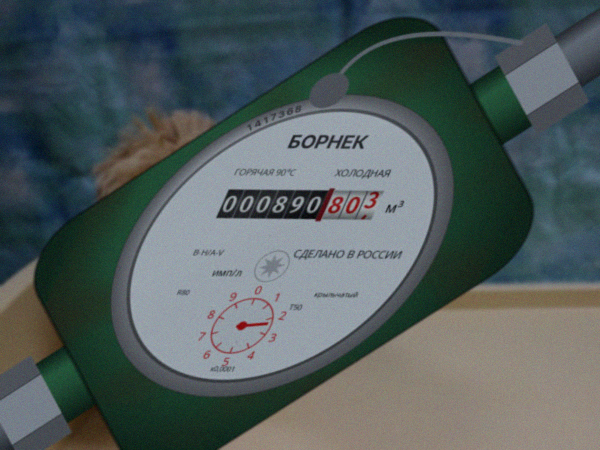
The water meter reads 890.8032 m³
